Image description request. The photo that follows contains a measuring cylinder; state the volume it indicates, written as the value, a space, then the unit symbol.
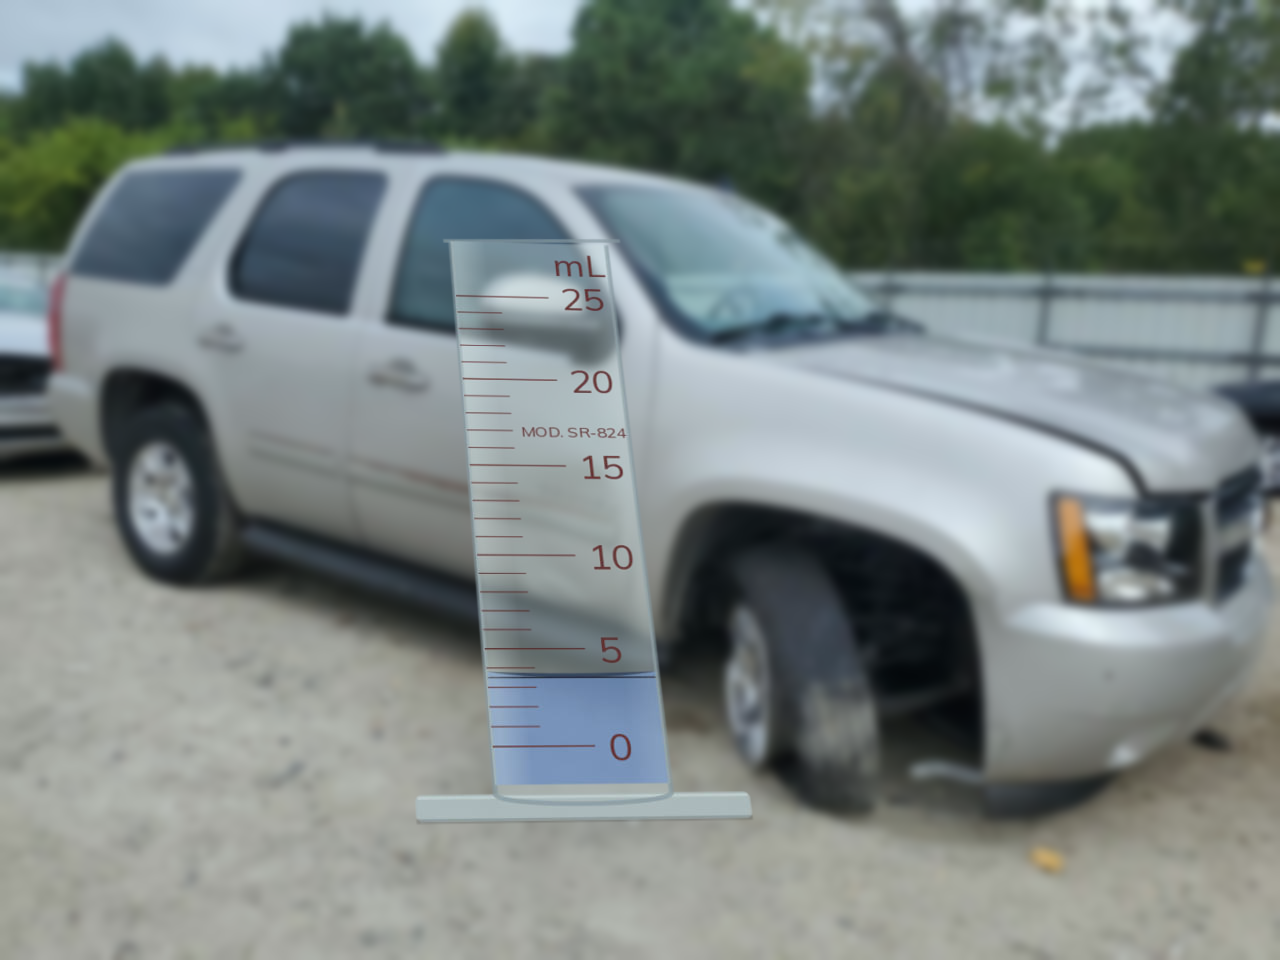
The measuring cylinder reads 3.5 mL
